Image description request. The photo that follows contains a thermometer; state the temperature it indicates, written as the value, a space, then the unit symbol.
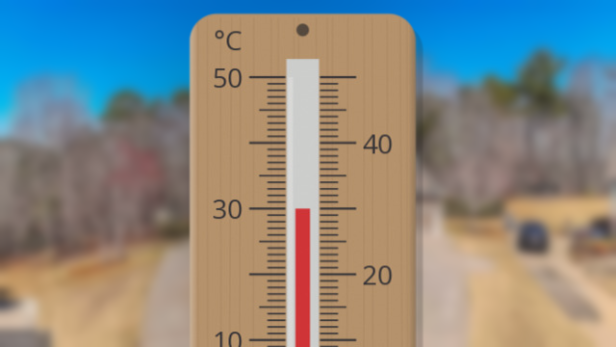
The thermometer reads 30 °C
